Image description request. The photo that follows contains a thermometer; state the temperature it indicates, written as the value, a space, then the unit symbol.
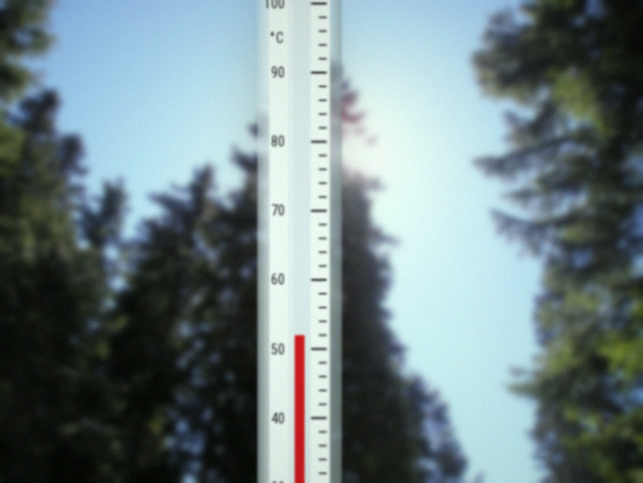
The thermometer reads 52 °C
